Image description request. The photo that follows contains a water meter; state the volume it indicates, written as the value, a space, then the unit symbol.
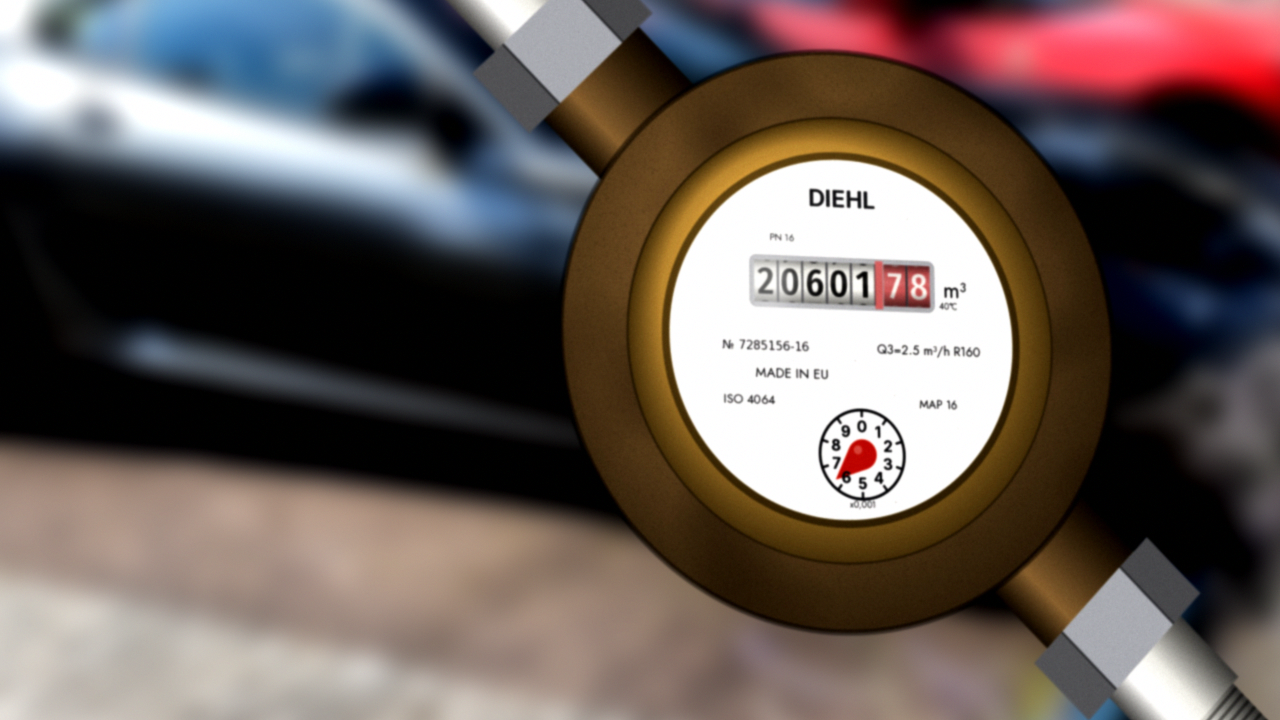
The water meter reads 20601.786 m³
